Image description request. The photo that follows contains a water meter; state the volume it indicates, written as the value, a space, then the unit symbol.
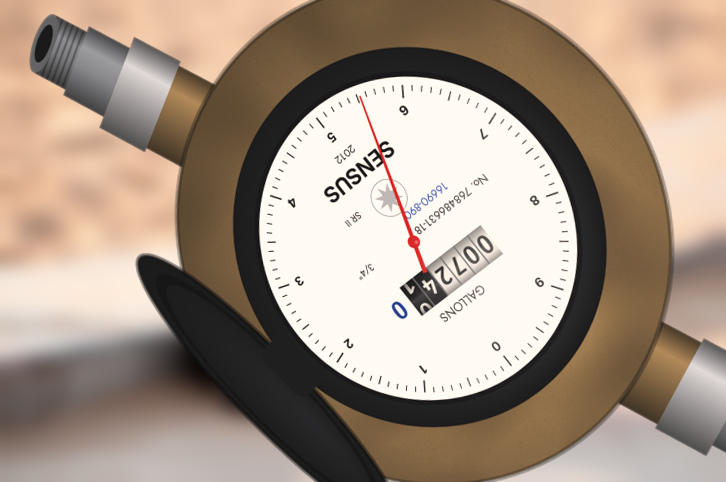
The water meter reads 72405.5 gal
